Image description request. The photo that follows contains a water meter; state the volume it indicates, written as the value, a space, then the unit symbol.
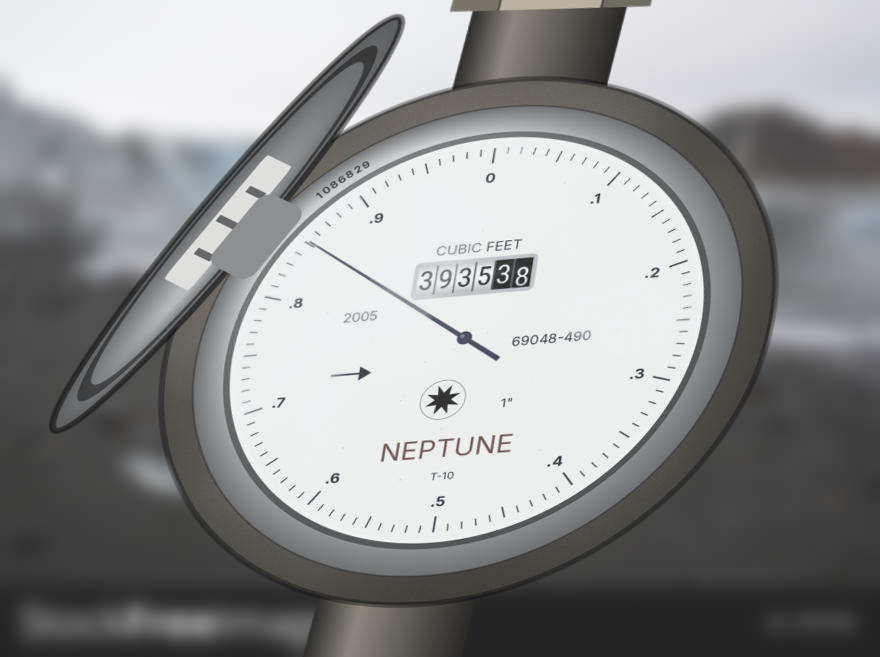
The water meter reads 393537.85 ft³
